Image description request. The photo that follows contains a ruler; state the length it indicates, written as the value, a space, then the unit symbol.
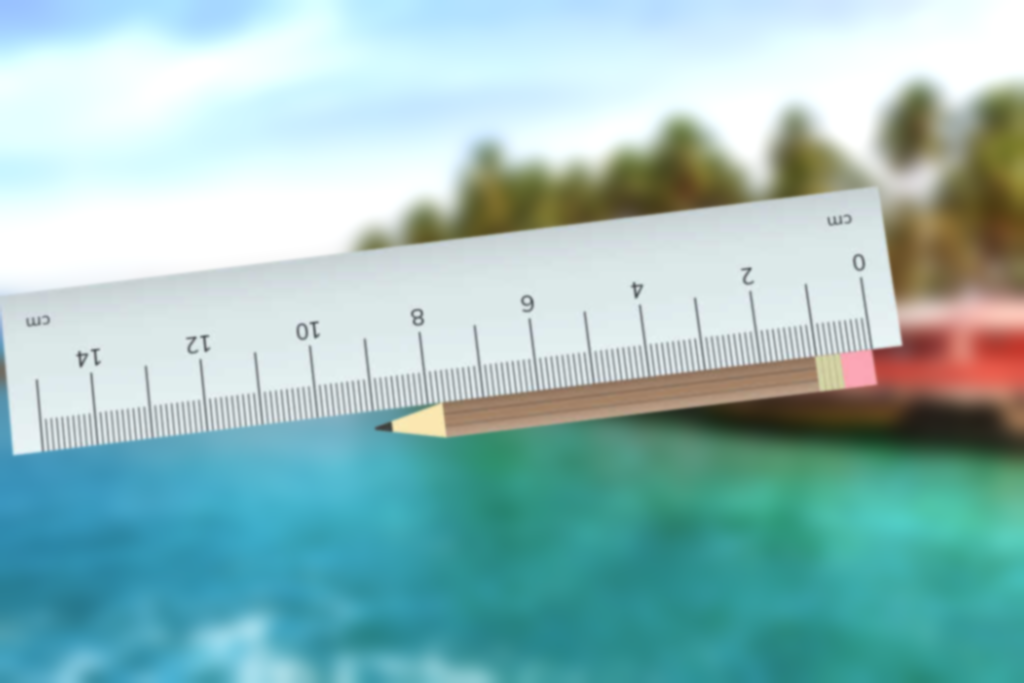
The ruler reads 9 cm
